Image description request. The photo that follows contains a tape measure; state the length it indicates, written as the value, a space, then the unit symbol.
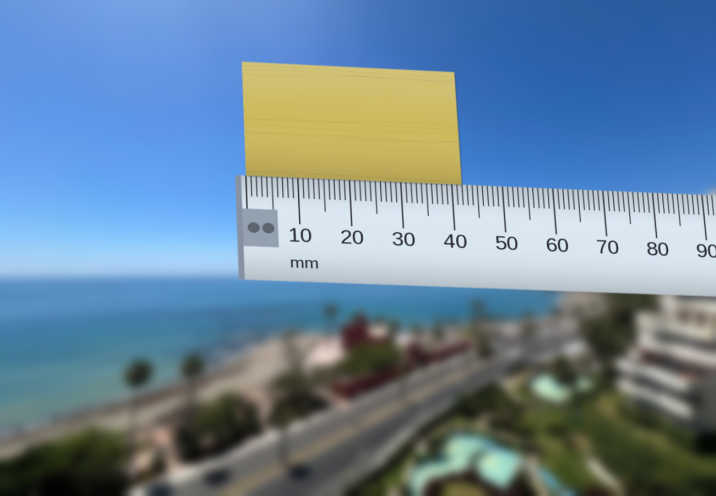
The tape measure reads 42 mm
